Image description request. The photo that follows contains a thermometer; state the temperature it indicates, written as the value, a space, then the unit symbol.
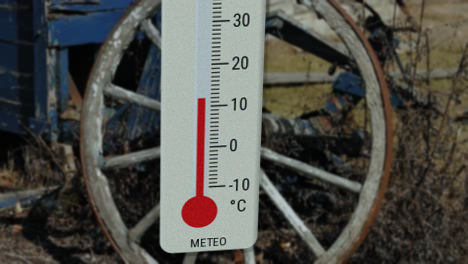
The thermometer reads 12 °C
